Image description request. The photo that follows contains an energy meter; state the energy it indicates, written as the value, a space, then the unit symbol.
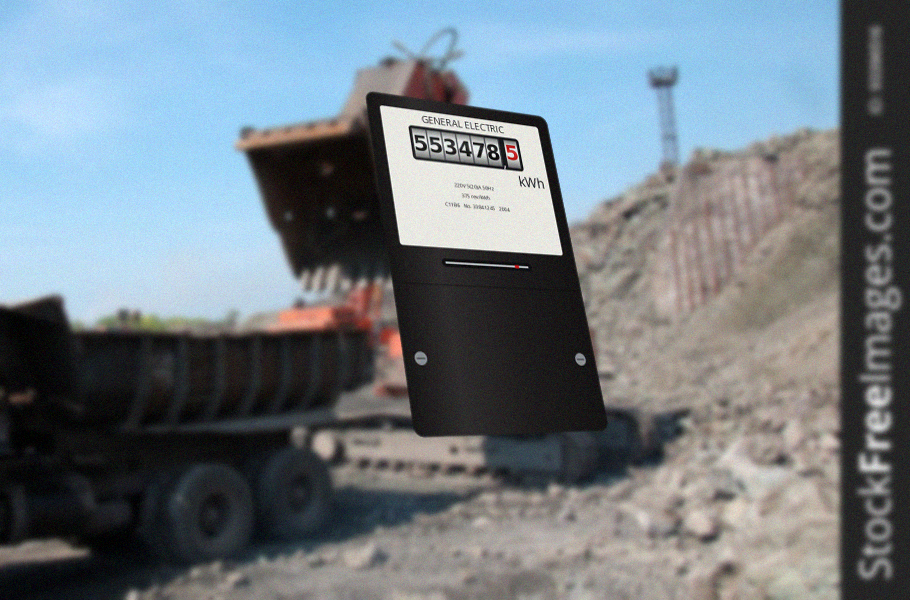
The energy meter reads 553478.5 kWh
